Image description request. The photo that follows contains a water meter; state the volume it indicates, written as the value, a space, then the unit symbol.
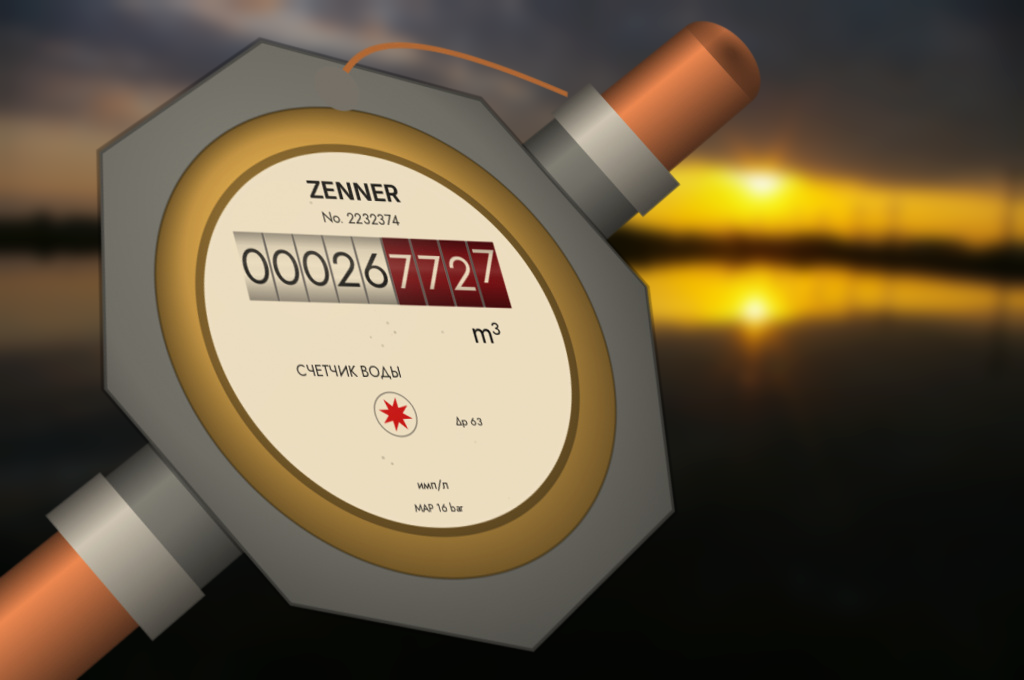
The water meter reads 26.7727 m³
